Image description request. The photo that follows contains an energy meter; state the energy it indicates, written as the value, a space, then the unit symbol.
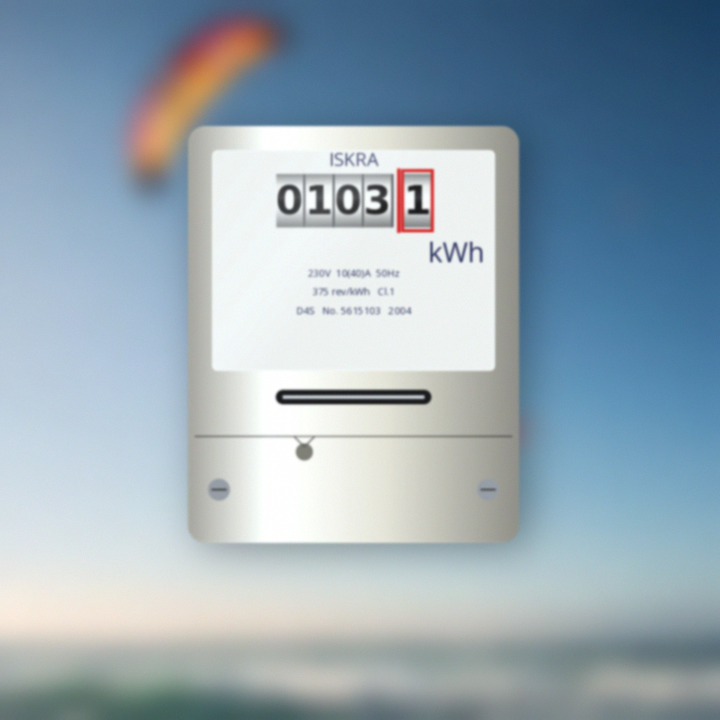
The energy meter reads 103.1 kWh
